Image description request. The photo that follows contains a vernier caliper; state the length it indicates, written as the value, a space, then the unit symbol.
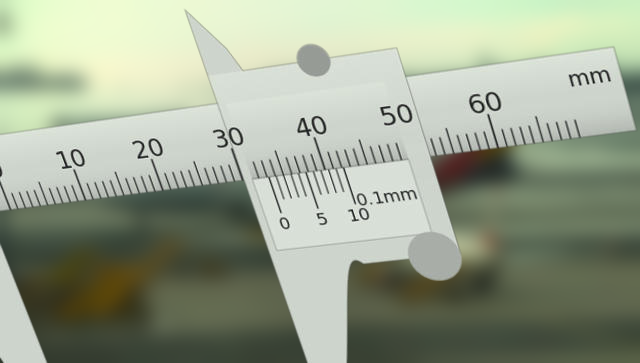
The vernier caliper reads 33.2 mm
